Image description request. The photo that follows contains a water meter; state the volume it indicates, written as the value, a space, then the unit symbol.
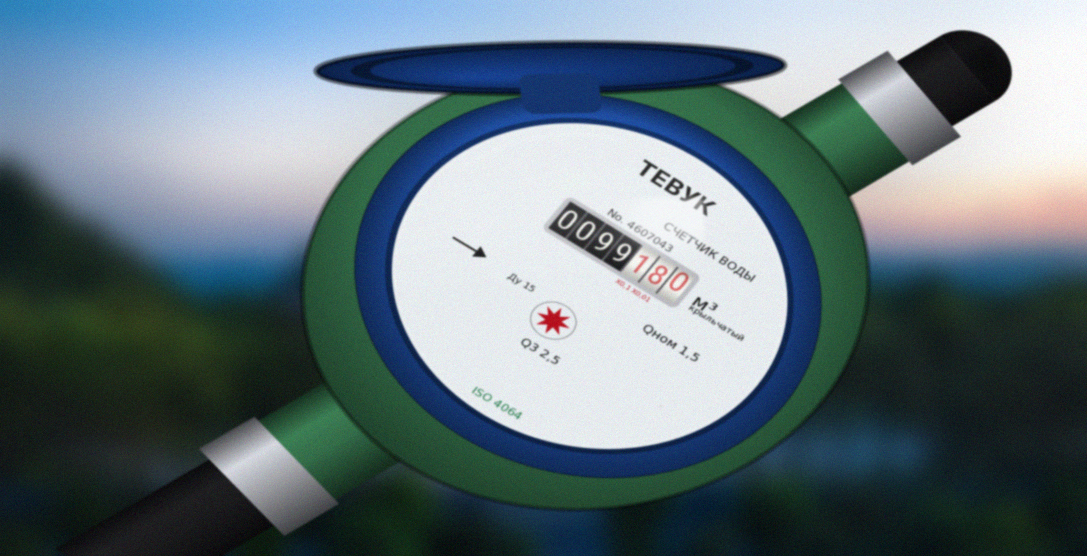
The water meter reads 99.180 m³
